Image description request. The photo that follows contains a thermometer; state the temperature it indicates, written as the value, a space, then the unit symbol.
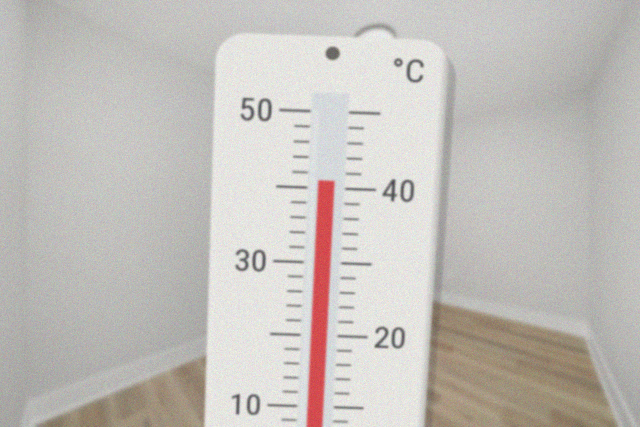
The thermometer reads 41 °C
